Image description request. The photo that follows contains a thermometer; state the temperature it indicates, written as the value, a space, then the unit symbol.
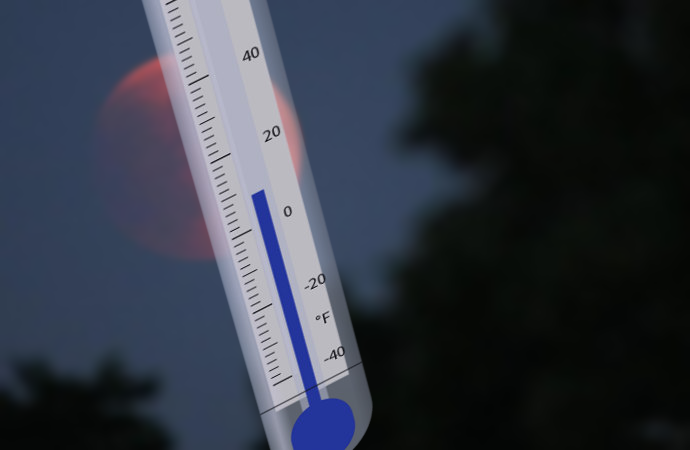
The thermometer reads 8 °F
